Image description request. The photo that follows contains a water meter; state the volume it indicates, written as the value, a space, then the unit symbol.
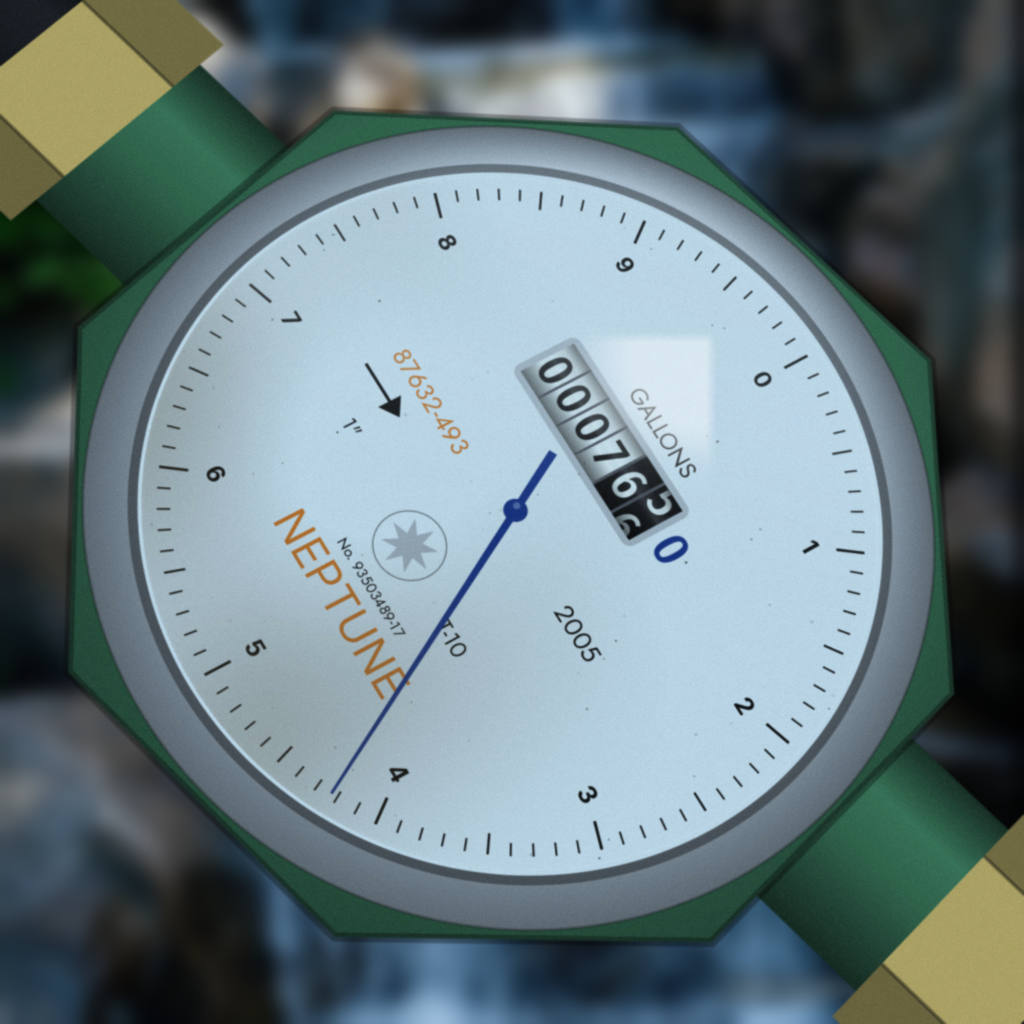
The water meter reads 7654.2 gal
